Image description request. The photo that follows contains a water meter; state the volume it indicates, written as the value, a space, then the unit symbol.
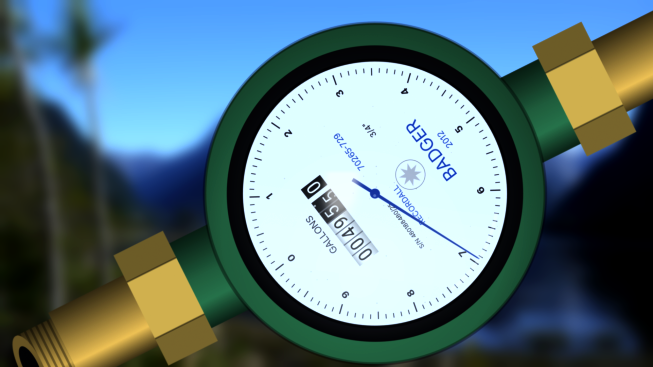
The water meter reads 49546.9 gal
